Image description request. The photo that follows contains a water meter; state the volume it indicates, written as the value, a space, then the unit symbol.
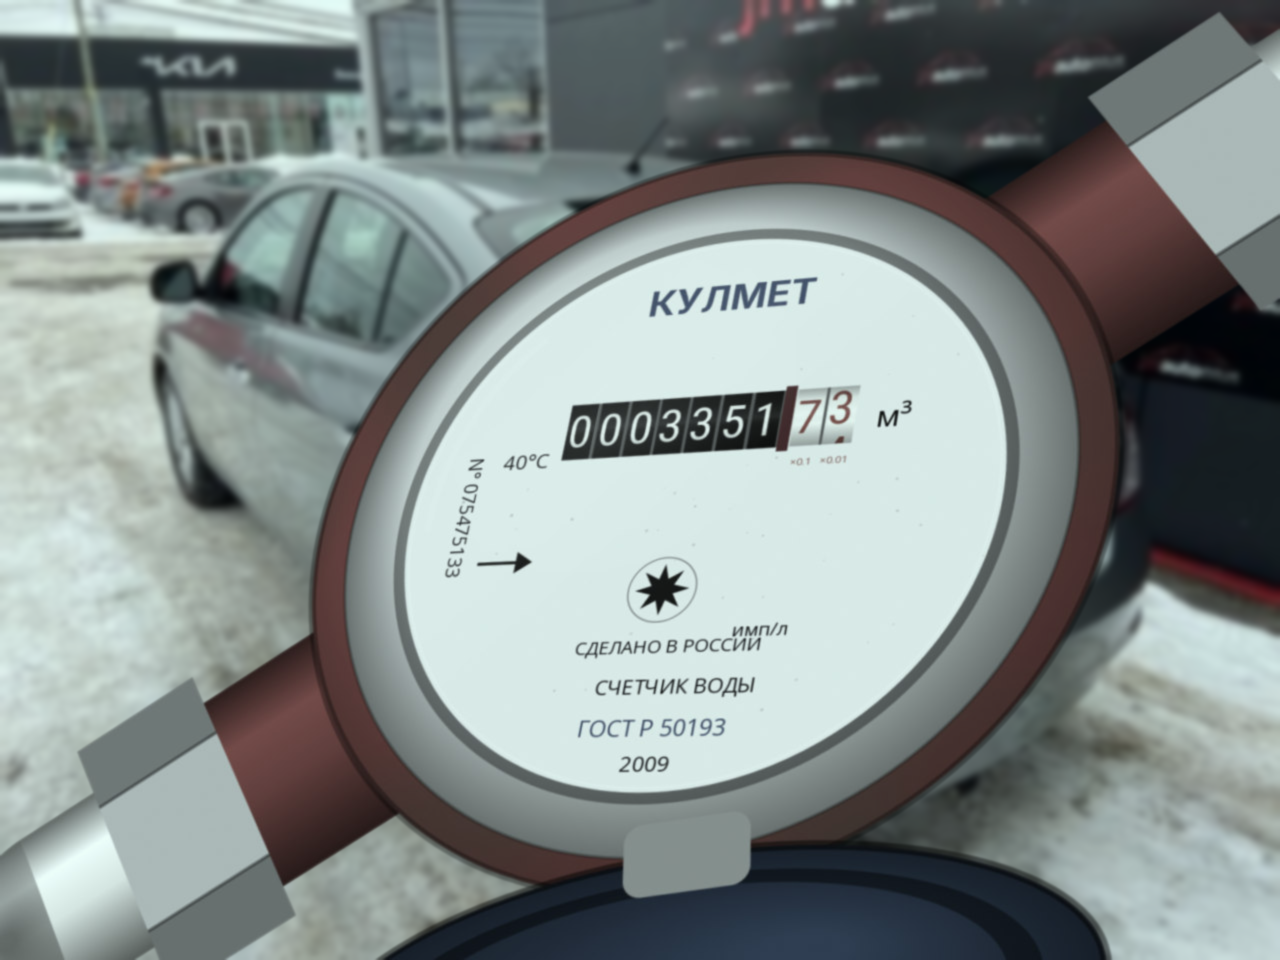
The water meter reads 3351.73 m³
